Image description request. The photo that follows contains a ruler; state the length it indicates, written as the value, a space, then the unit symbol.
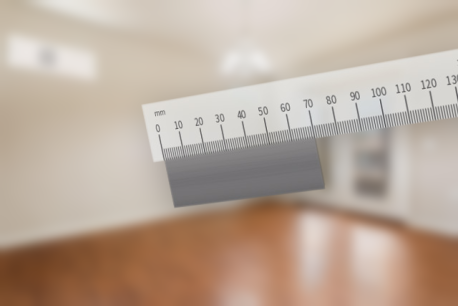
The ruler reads 70 mm
